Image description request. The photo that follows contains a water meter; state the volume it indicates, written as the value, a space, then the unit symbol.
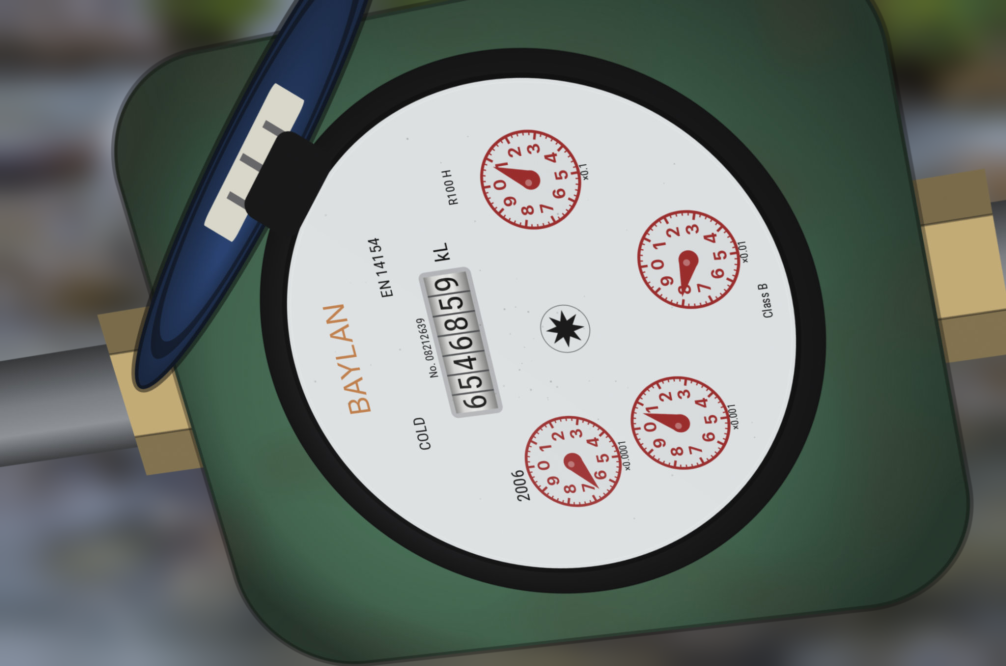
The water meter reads 6546859.0806 kL
